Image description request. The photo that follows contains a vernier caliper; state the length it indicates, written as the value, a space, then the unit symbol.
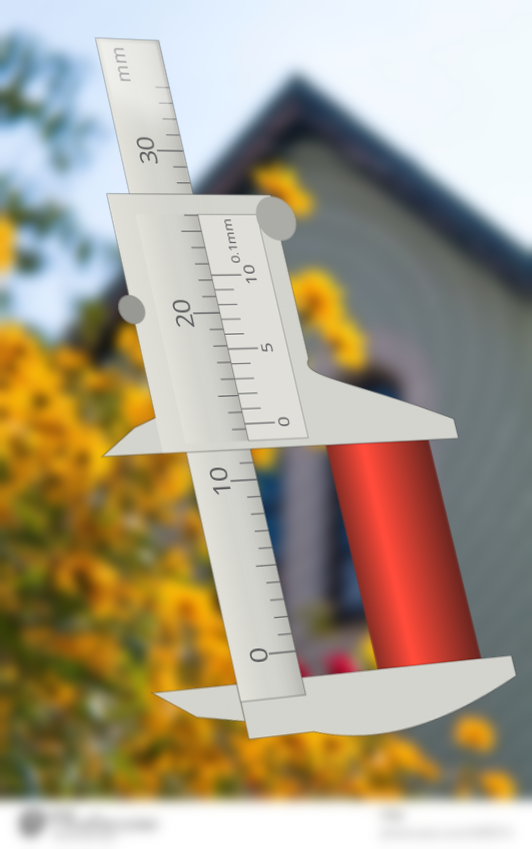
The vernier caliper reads 13.3 mm
